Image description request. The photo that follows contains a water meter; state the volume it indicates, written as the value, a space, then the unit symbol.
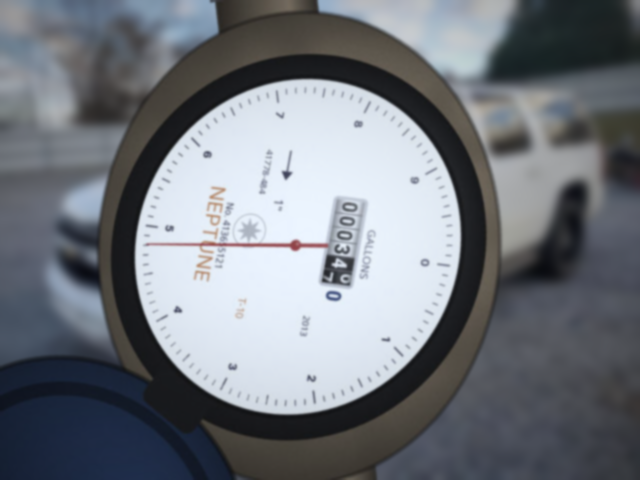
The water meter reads 3464.8 gal
